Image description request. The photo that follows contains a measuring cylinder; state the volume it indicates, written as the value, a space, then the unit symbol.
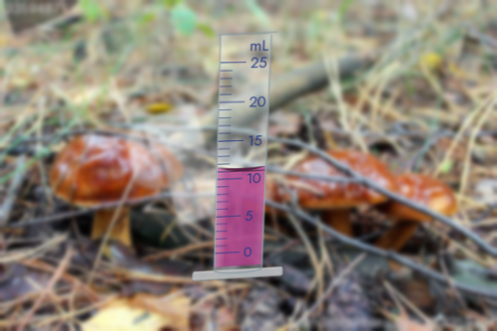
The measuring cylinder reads 11 mL
